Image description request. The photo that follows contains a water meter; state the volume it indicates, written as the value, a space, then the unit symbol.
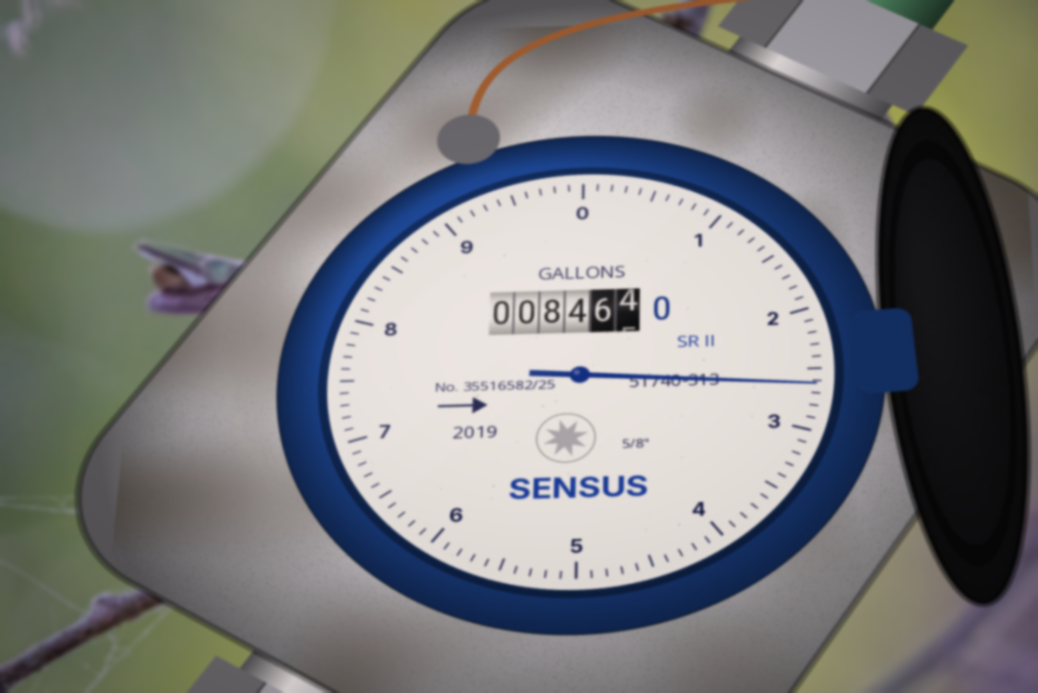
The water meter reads 84642.6 gal
